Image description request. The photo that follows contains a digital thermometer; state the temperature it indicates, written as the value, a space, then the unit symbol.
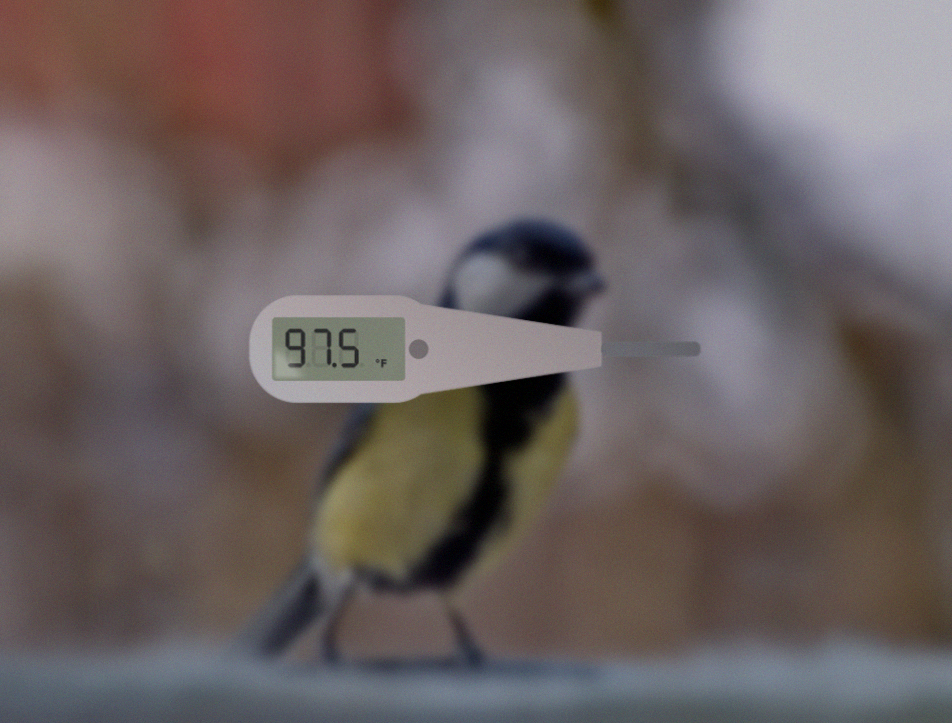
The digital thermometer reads 97.5 °F
